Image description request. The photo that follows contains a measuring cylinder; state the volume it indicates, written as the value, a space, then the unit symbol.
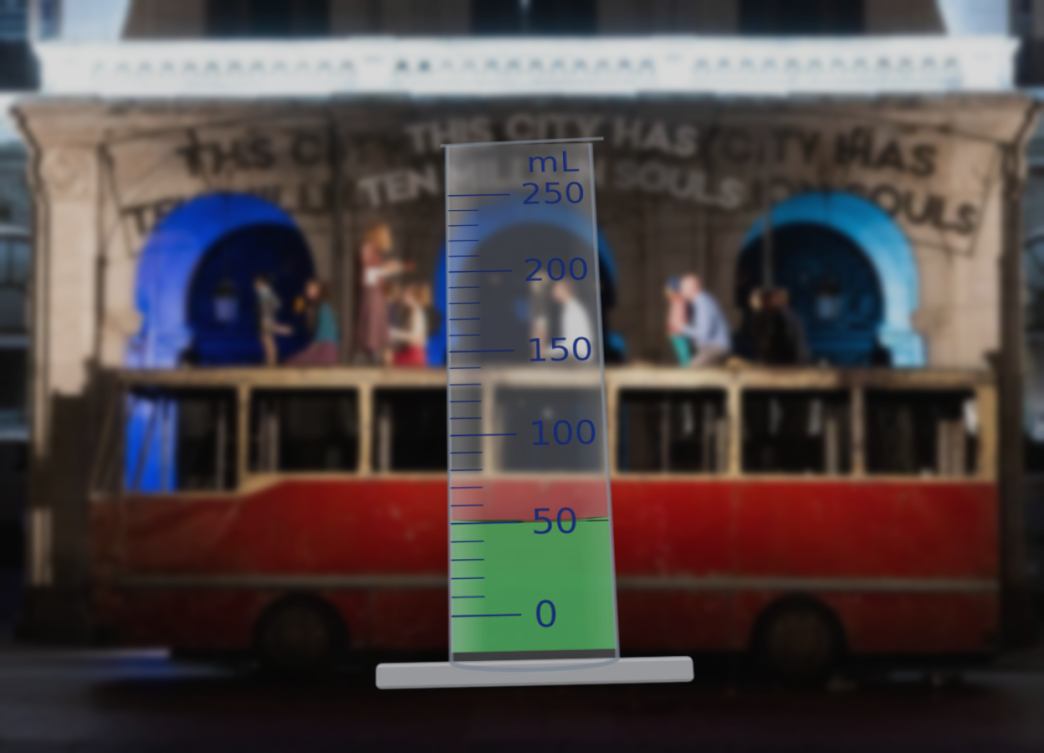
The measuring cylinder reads 50 mL
